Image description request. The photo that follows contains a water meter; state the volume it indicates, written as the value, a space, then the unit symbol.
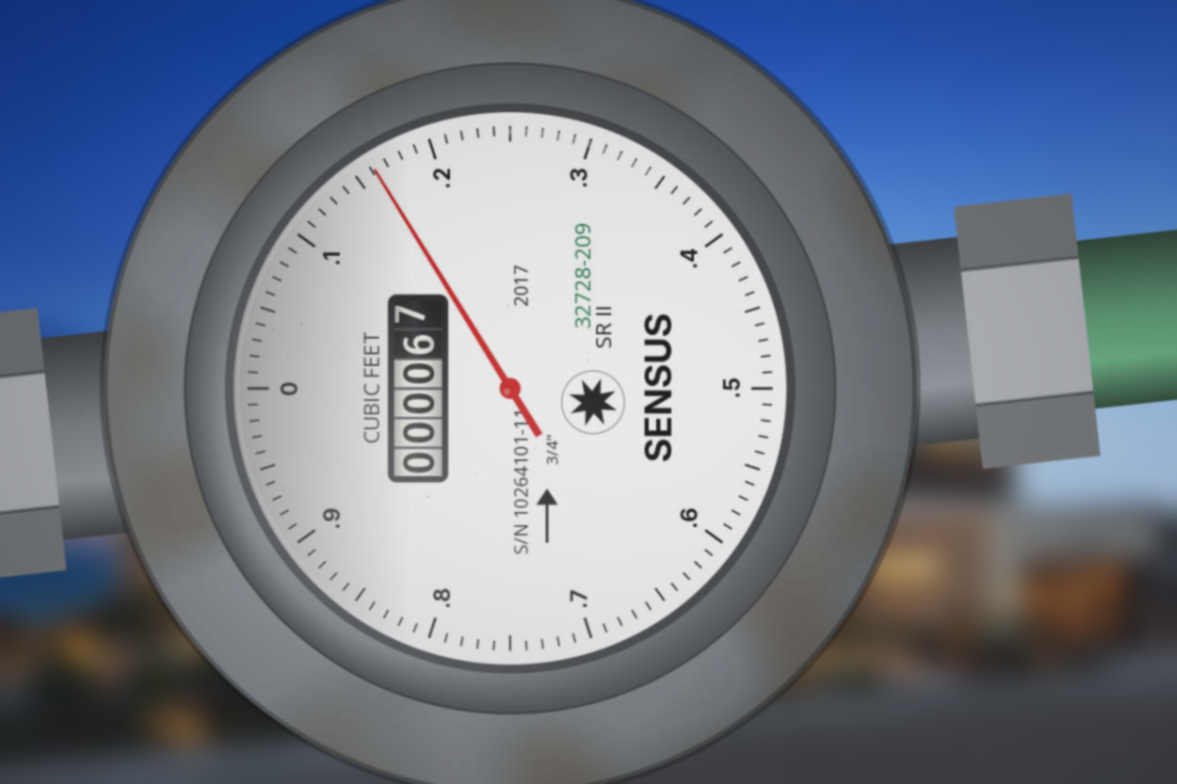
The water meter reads 67.16 ft³
